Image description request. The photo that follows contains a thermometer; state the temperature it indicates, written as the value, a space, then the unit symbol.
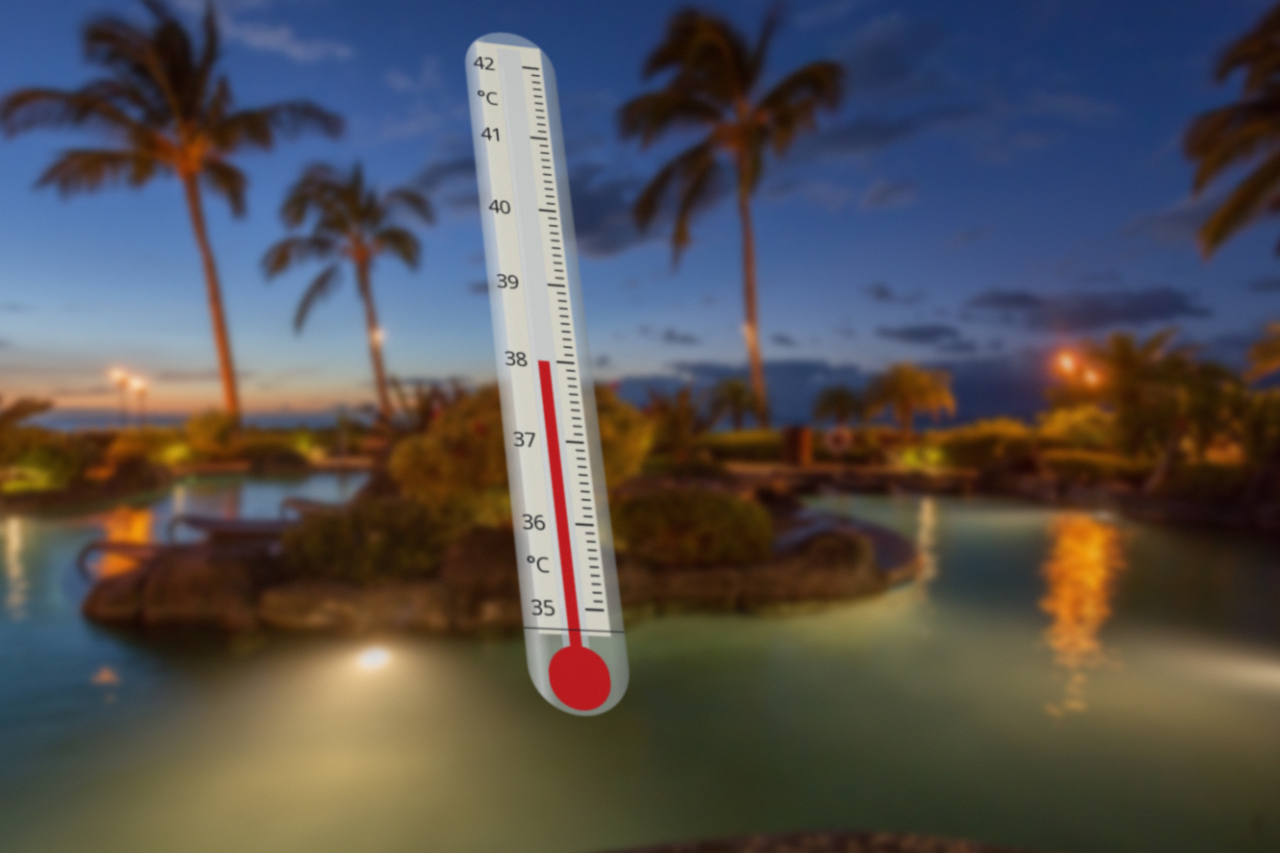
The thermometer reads 38 °C
